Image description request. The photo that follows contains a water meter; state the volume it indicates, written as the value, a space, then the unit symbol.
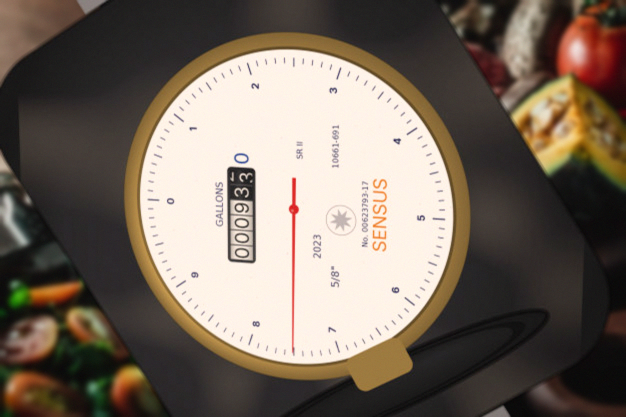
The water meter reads 9327.5 gal
